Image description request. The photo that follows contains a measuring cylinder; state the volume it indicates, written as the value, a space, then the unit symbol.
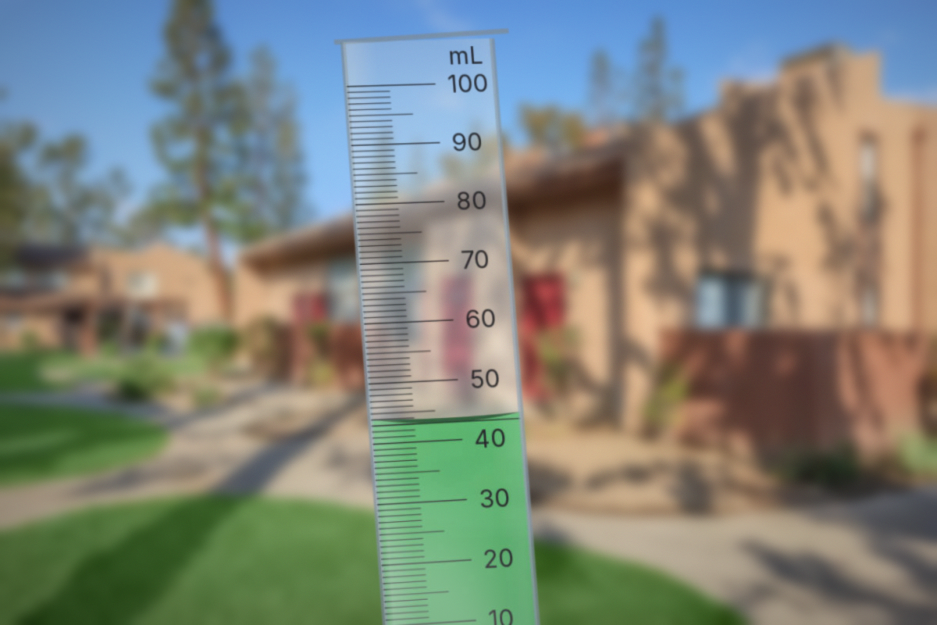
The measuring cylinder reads 43 mL
